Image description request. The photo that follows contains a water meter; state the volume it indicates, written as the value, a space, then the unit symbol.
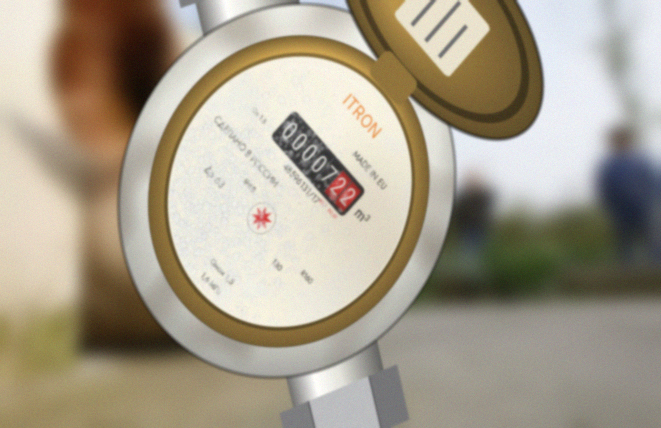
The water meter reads 7.22 m³
